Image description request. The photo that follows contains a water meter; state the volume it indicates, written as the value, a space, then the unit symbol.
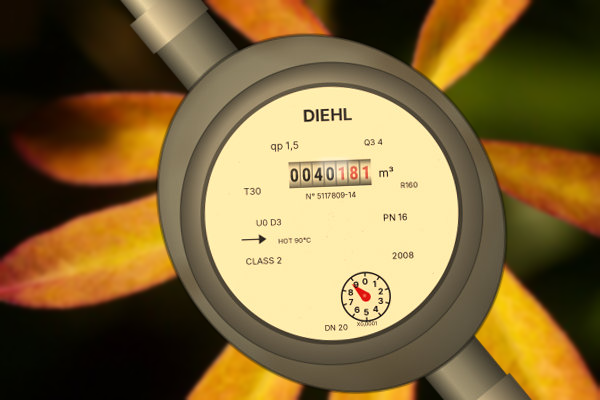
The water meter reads 40.1818 m³
